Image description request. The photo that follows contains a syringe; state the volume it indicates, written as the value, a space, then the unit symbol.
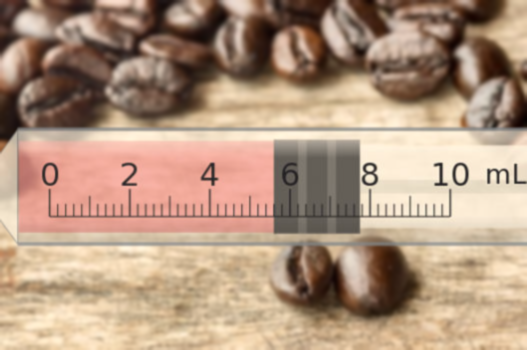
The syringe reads 5.6 mL
